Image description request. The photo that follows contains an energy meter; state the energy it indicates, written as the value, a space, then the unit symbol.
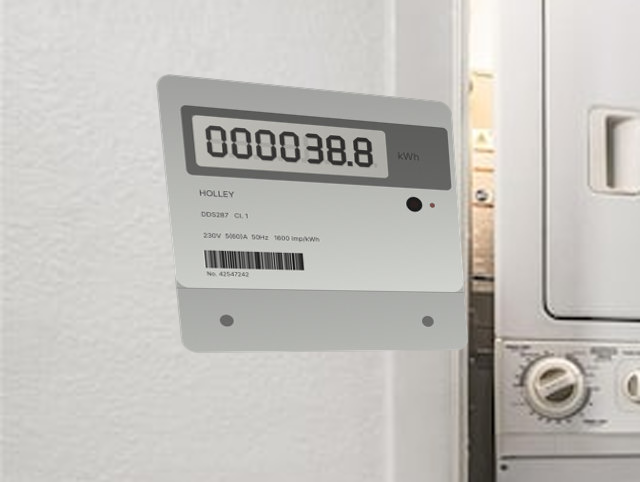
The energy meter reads 38.8 kWh
